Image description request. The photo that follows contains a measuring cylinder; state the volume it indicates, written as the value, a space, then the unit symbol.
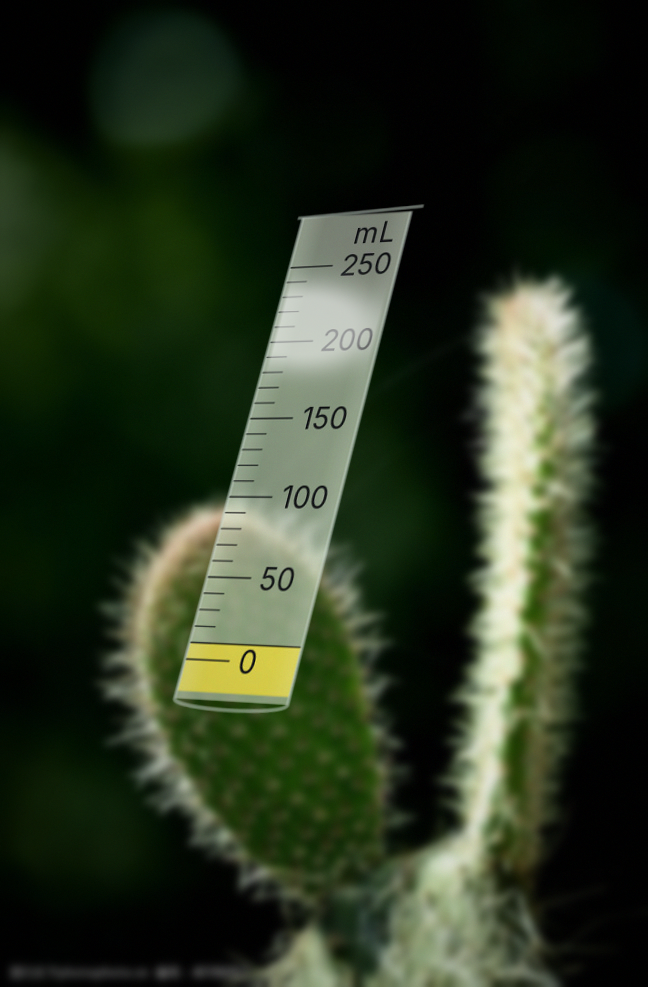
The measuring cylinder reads 10 mL
